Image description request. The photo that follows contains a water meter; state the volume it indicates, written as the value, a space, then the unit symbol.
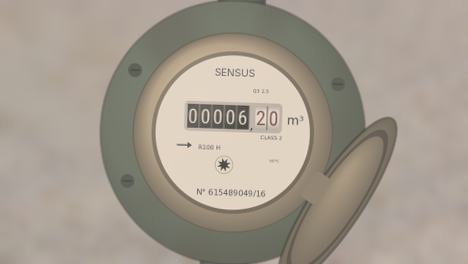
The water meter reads 6.20 m³
